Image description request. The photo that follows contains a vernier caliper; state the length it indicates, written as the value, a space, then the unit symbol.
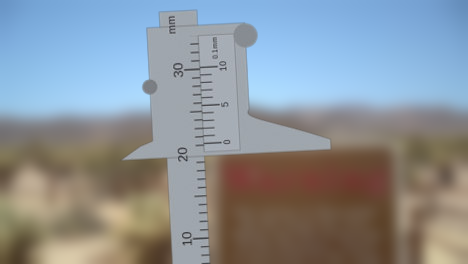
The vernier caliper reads 21.2 mm
